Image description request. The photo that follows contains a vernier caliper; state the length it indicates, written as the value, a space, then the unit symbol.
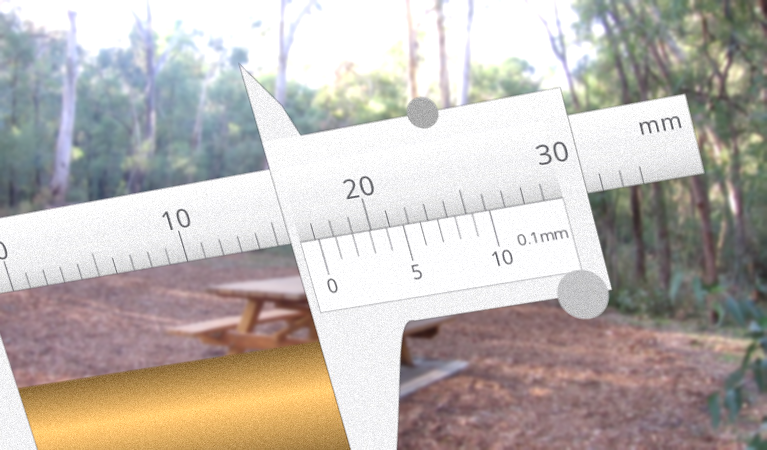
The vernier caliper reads 17.2 mm
